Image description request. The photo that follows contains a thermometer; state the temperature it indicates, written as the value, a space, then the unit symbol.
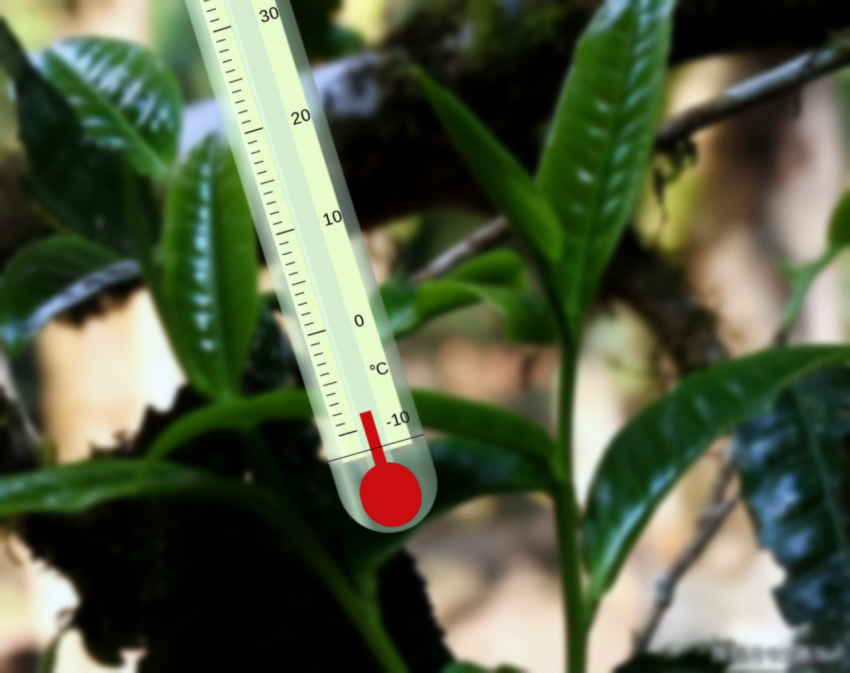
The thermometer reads -8.5 °C
